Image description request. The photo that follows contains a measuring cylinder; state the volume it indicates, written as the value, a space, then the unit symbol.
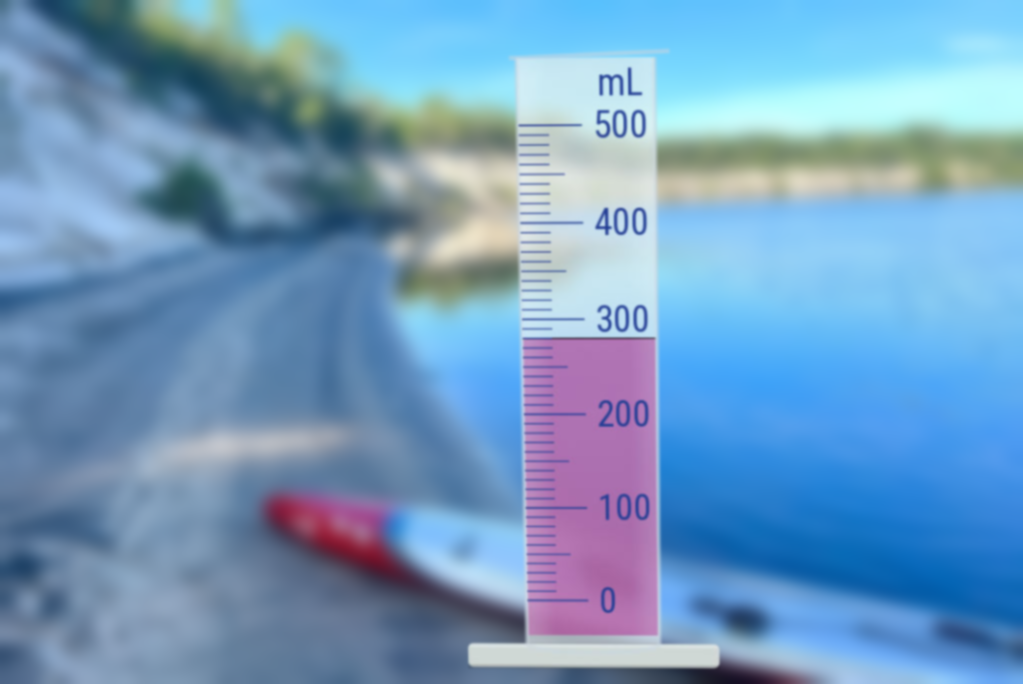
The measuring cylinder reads 280 mL
